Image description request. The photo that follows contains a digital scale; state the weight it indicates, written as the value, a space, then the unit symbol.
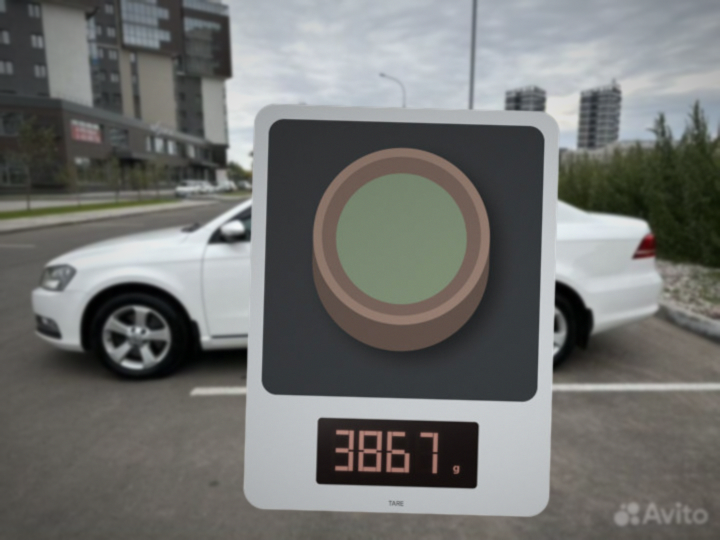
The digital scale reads 3867 g
